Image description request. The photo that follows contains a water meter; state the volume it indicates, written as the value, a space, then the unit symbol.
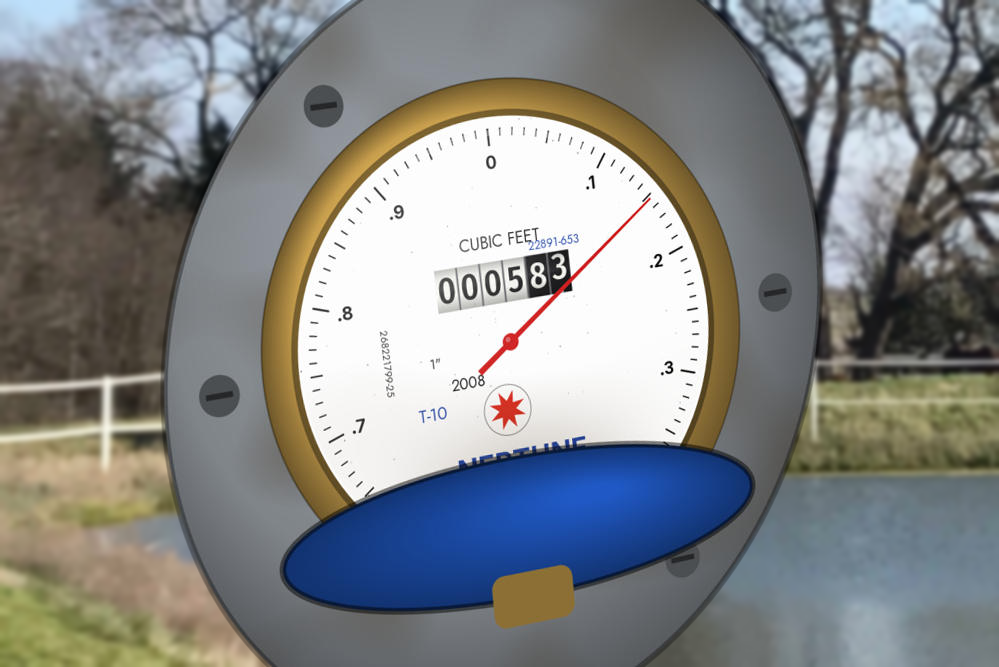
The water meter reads 583.15 ft³
